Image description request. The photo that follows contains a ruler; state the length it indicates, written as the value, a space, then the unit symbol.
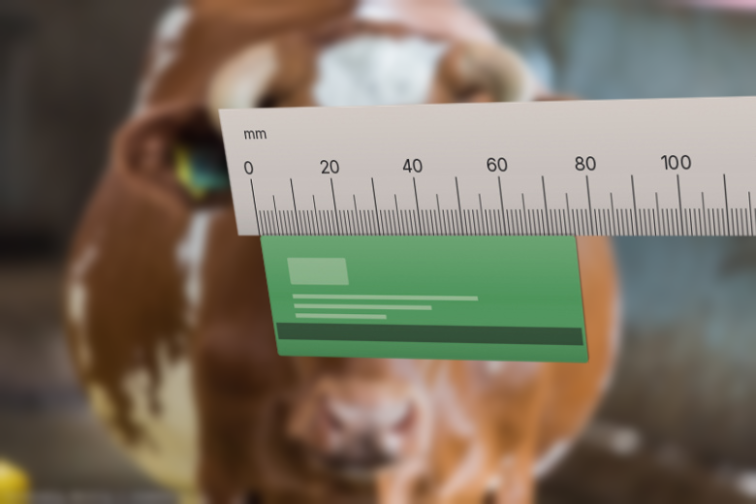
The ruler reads 76 mm
